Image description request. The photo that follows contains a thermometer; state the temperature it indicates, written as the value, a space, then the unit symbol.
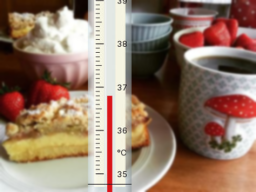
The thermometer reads 36.8 °C
